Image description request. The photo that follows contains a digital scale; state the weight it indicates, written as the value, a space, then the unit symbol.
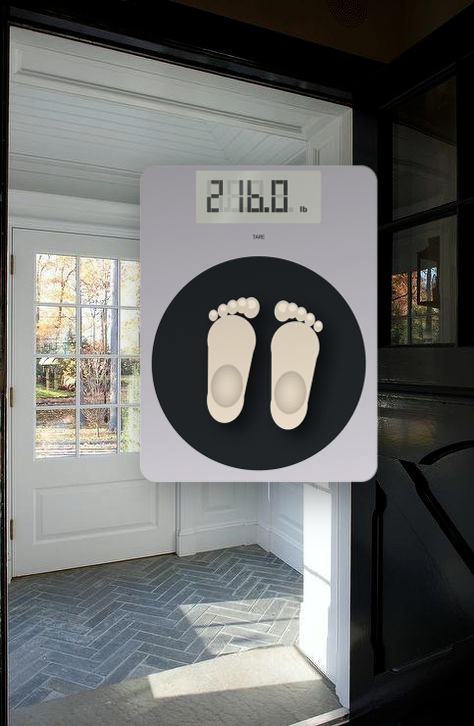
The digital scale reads 216.0 lb
